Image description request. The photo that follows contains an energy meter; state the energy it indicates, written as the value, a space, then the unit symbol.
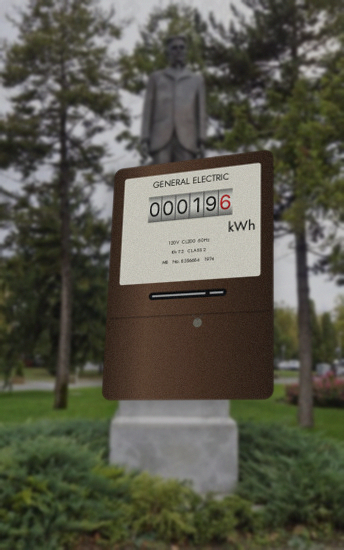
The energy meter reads 19.6 kWh
